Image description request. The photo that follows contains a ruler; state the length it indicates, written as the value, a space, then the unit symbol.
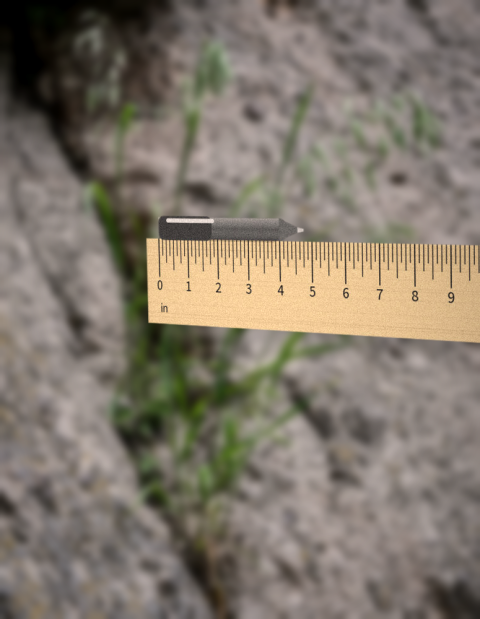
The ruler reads 4.75 in
